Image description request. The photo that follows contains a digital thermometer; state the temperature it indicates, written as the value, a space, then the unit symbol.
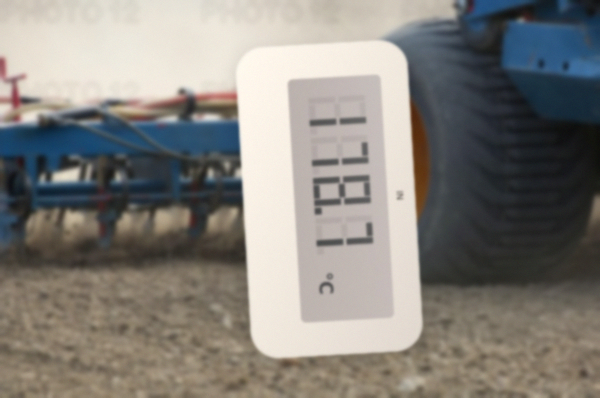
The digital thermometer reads 178.7 °C
